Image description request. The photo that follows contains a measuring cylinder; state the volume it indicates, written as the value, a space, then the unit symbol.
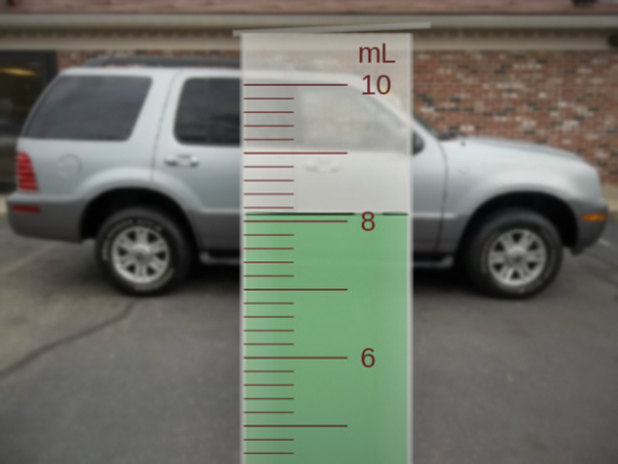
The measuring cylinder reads 8.1 mL
